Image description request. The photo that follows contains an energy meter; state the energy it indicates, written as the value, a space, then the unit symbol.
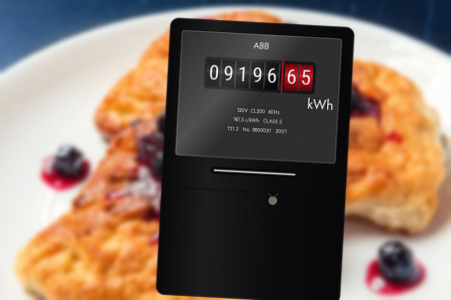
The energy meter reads 9196.65 kWh
